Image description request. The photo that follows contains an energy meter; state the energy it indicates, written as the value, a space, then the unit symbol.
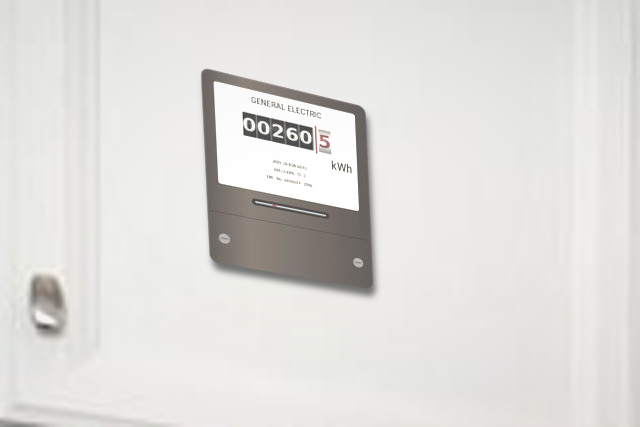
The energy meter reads 260.5 kWh
